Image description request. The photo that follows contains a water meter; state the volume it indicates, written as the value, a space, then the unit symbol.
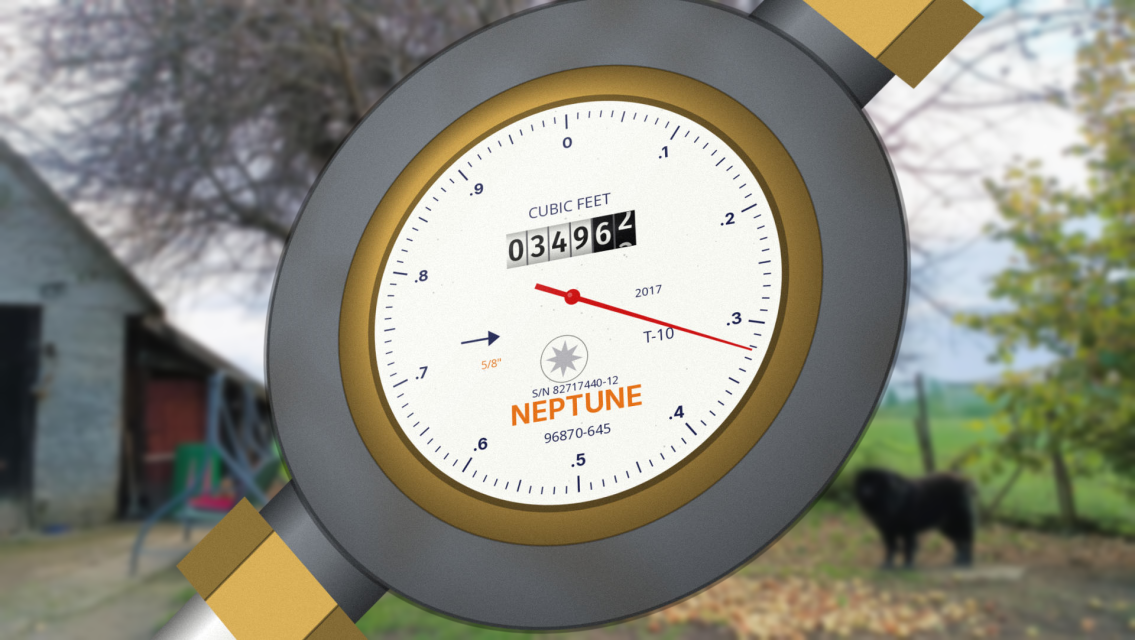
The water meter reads 34962.32 ft³
